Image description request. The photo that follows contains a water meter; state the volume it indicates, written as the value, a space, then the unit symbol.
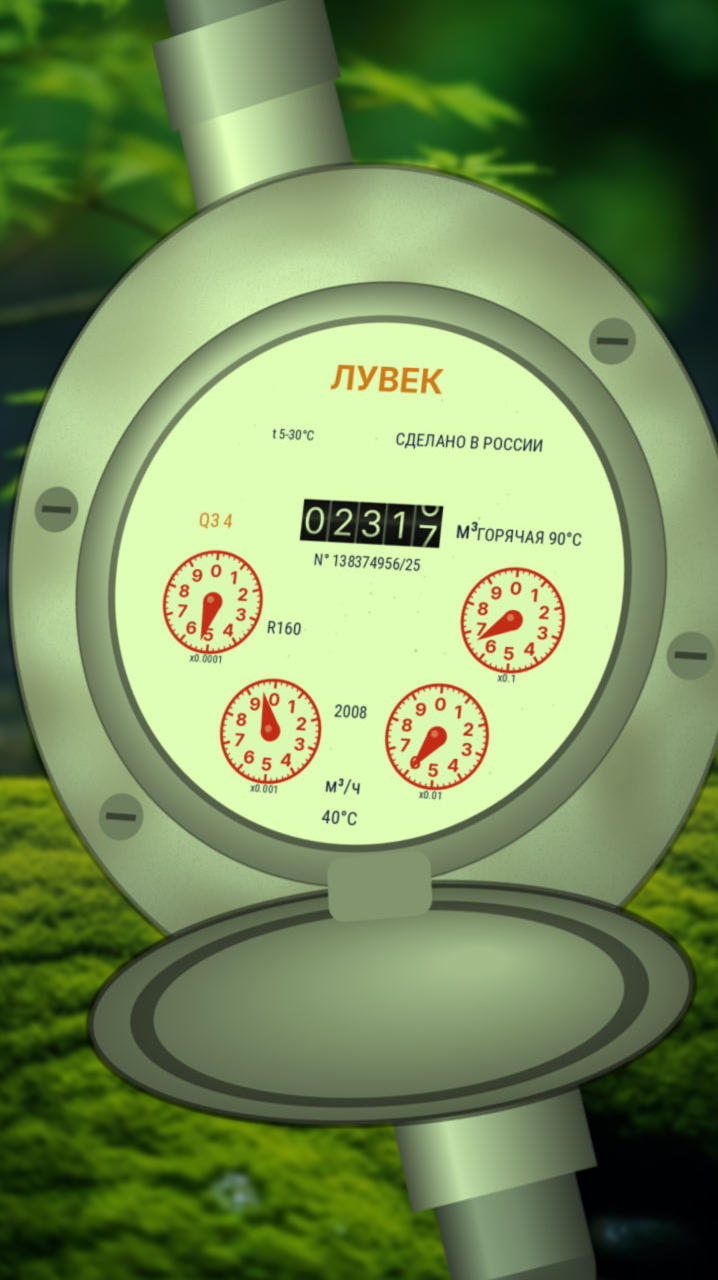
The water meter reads 2316.6595 m³
